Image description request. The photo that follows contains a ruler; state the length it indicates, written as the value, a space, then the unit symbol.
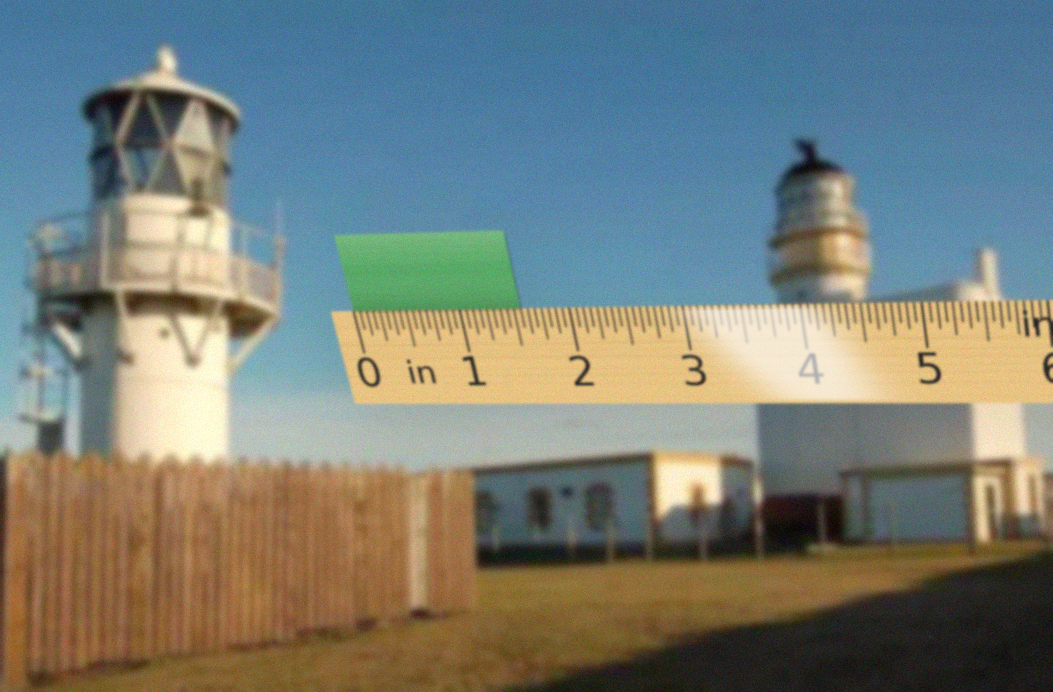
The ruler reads 1.5625 in
